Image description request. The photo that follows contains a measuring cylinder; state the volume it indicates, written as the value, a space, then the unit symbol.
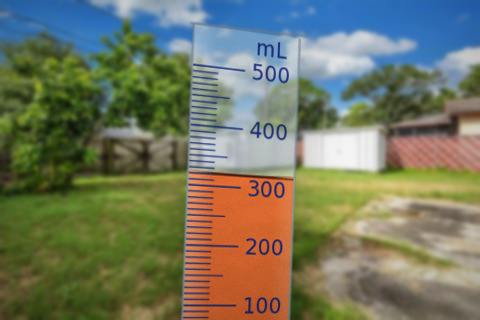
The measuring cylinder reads 320 mL
